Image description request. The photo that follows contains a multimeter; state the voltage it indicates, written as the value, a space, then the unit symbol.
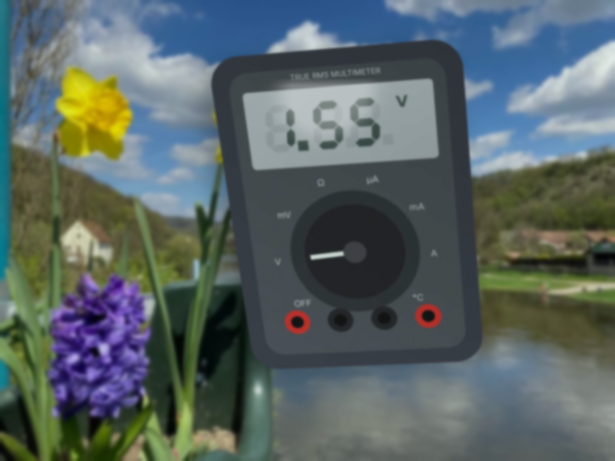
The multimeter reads 1.55 V
